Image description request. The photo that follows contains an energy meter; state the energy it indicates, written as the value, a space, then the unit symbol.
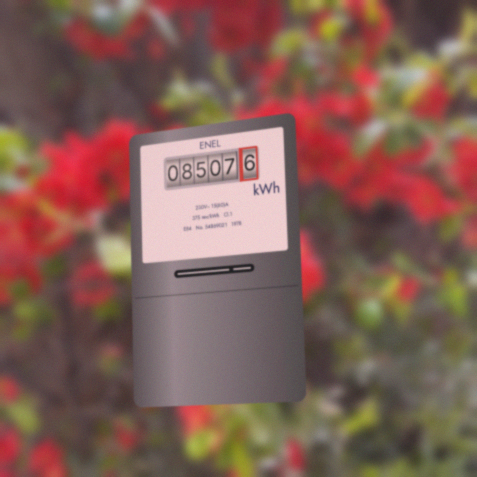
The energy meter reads 8507.6 kWh
